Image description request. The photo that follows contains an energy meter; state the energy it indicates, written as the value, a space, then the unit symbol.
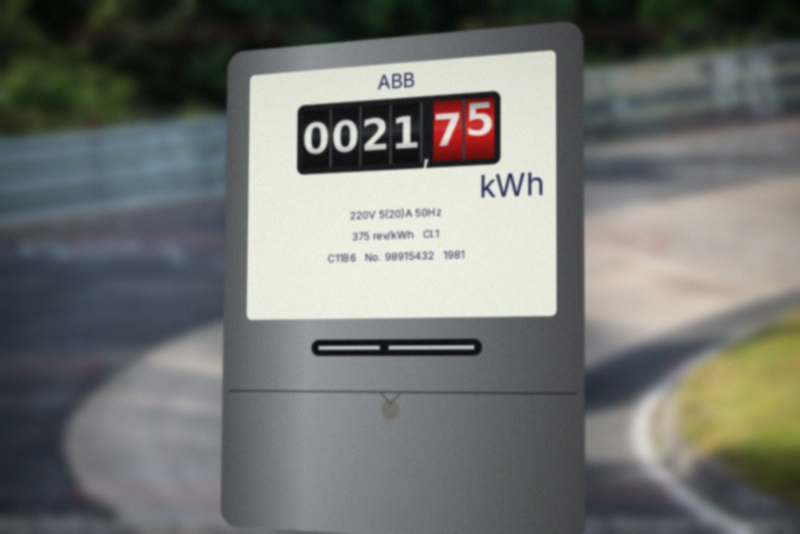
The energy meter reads 21.75 kWh
